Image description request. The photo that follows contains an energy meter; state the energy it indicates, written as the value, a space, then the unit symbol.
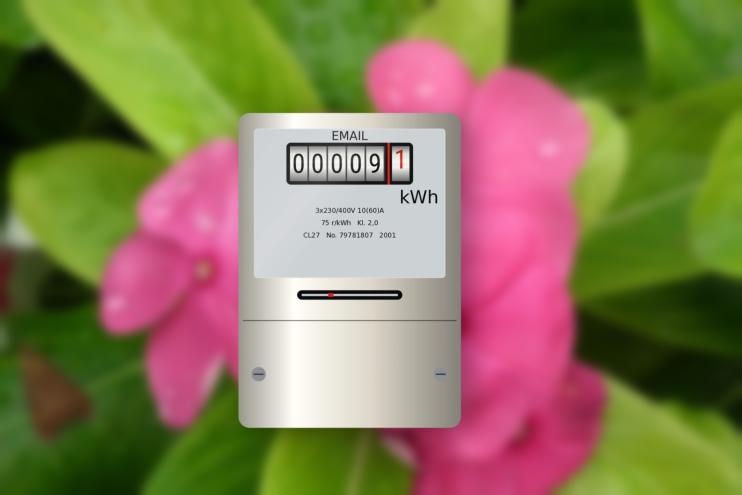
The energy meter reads 9.1 kWh
